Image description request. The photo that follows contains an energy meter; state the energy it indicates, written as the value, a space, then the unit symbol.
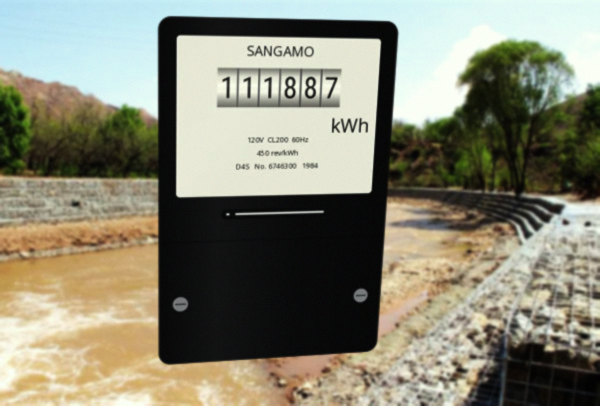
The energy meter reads 111887 kWh
